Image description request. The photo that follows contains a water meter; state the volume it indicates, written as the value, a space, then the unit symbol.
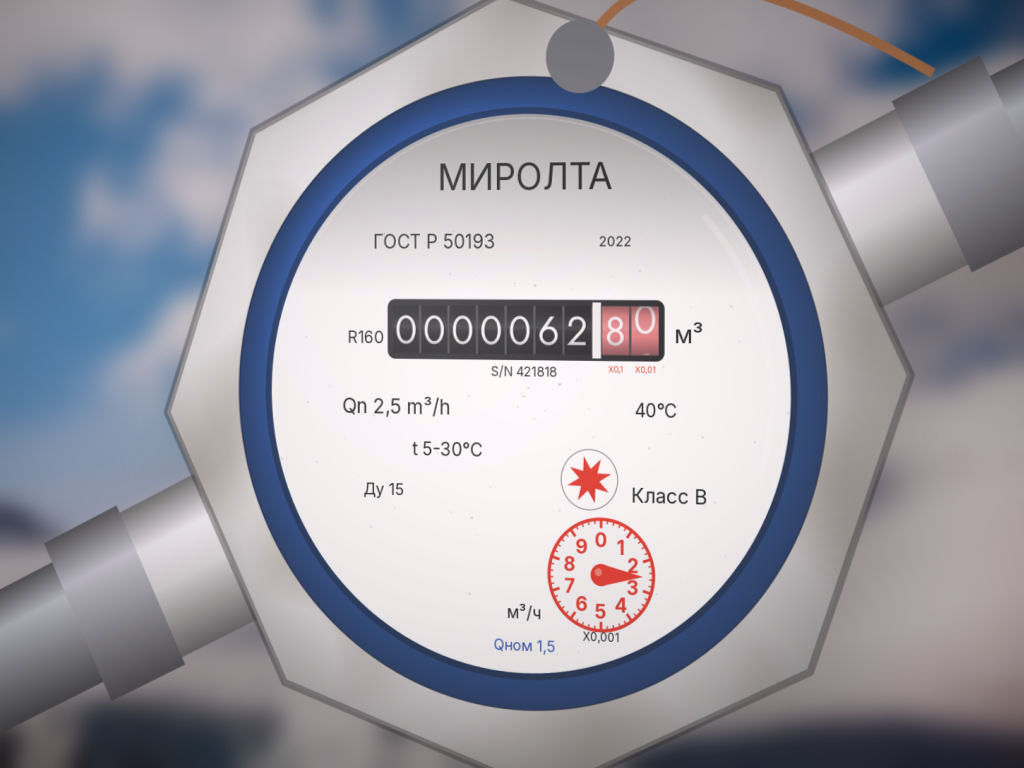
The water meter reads 62.802 m³
